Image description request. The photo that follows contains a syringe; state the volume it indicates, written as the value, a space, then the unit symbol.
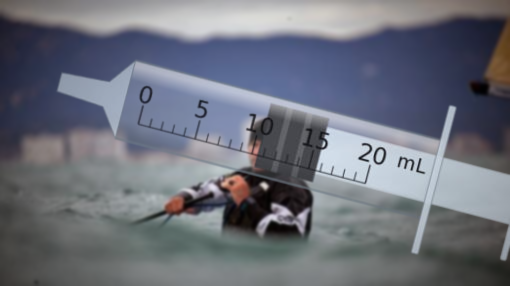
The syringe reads 10.5 mL
